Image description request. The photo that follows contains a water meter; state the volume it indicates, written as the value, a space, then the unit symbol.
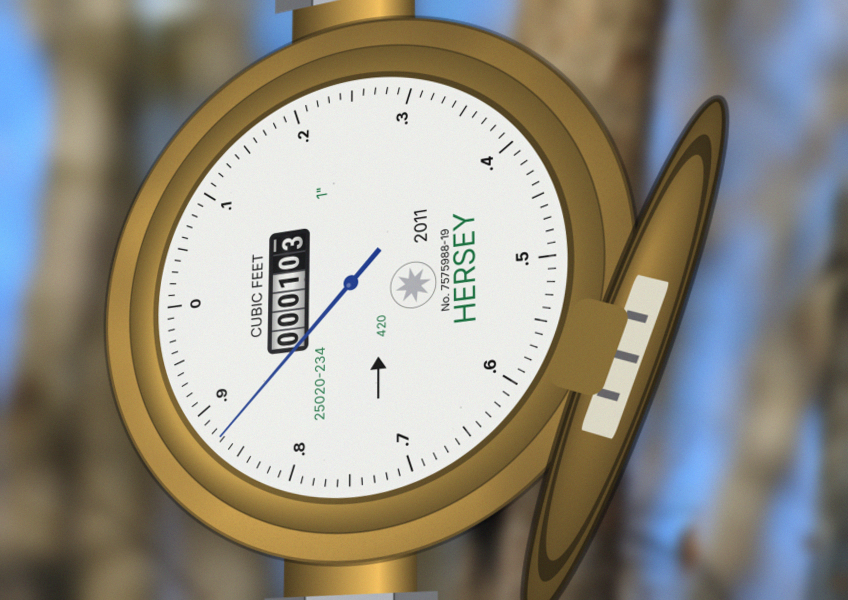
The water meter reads 102.87 ft³
